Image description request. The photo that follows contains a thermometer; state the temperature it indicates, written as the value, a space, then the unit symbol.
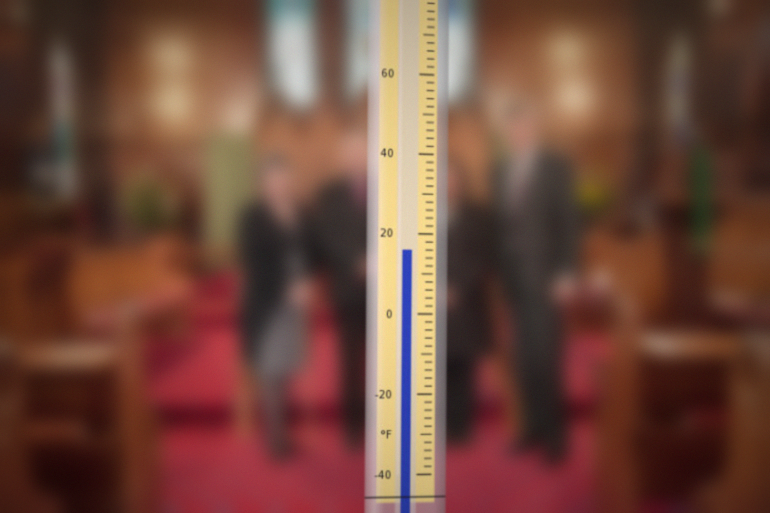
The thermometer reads 16 °F
